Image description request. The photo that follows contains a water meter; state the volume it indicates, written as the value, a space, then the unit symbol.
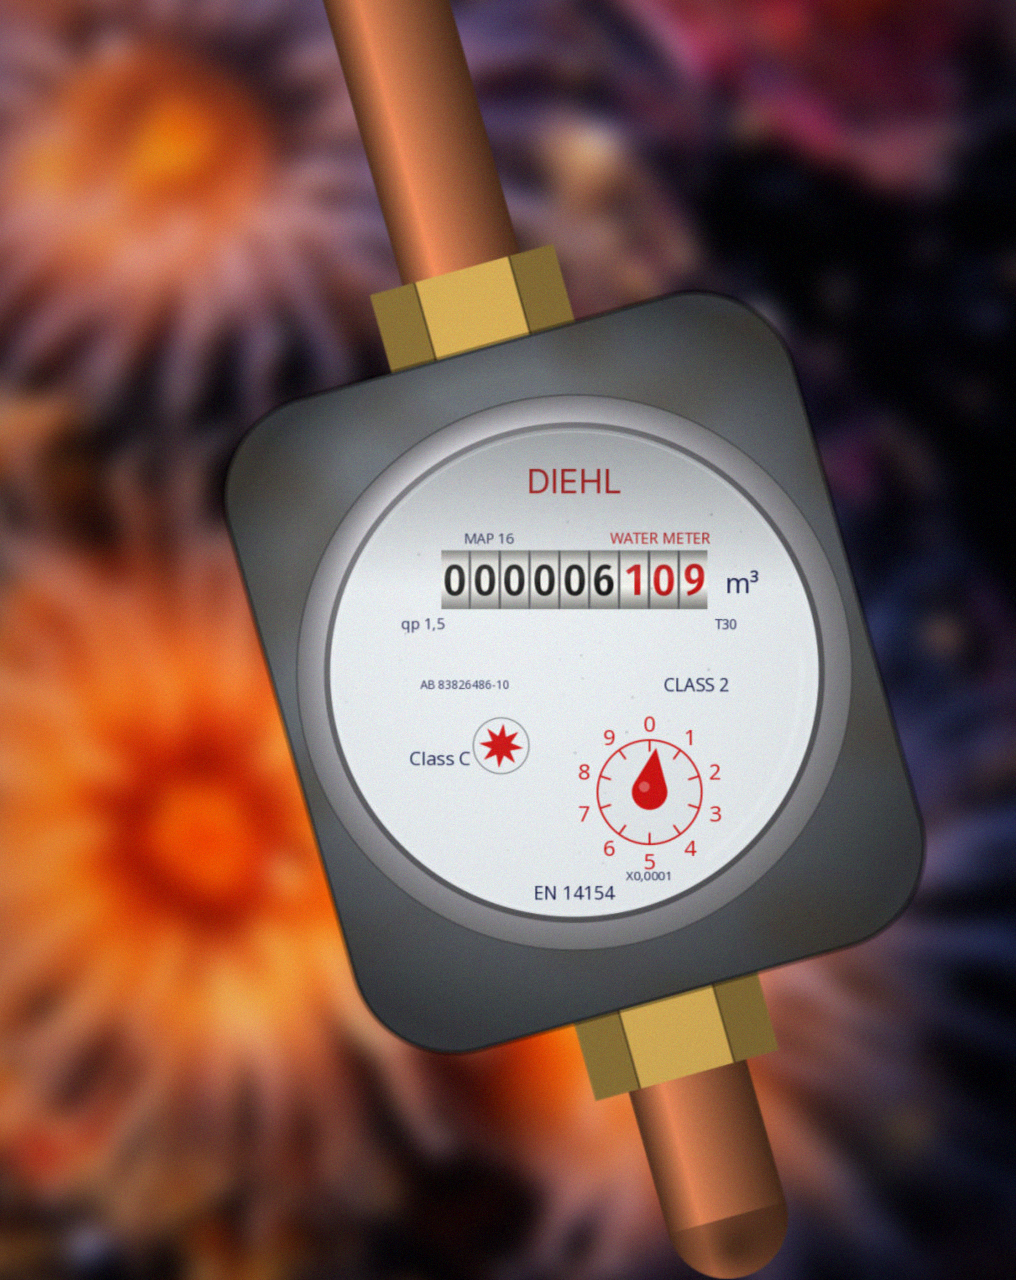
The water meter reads 6.1090 m³
